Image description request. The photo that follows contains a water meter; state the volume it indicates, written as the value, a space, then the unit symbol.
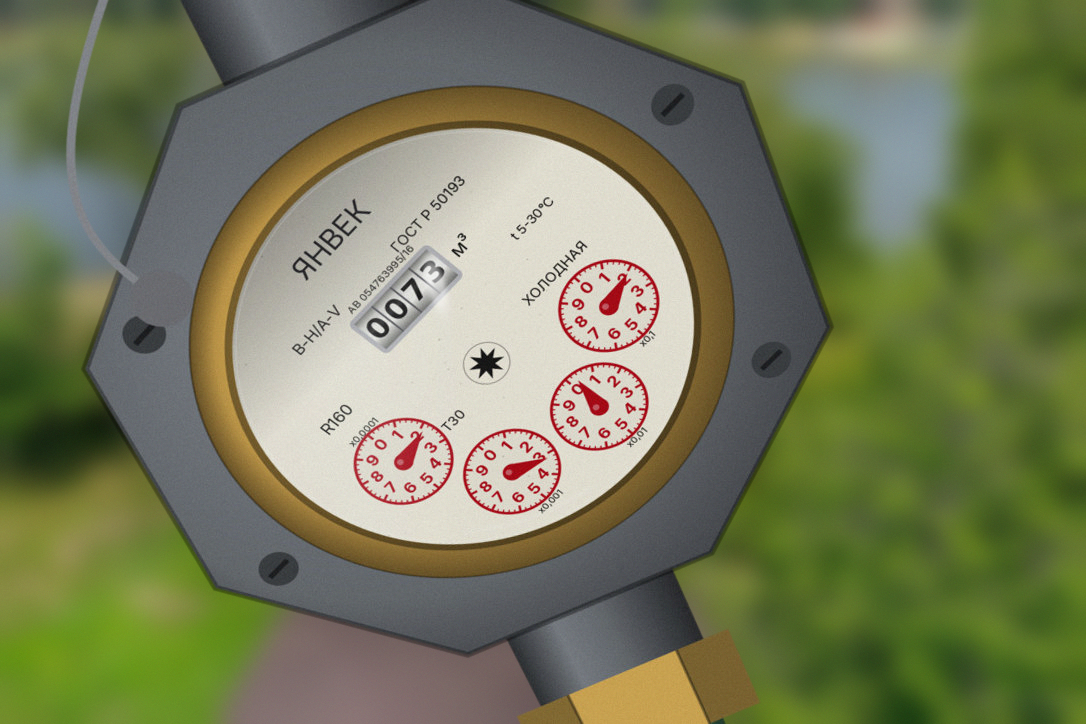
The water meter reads 73.2032 m³
